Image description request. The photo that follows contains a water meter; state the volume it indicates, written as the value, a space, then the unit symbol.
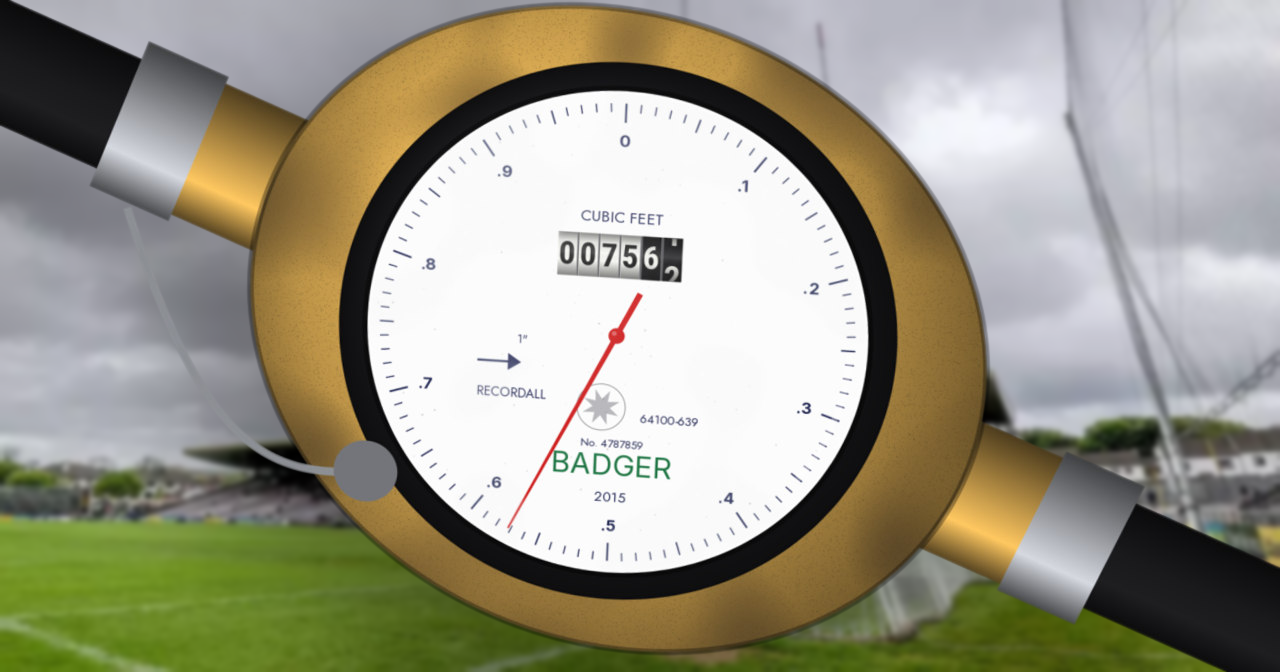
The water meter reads 7561.57 ft³
